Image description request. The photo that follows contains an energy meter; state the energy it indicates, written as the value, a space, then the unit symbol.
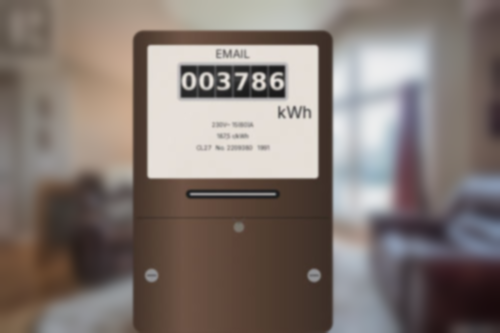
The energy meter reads 3786 kWh
